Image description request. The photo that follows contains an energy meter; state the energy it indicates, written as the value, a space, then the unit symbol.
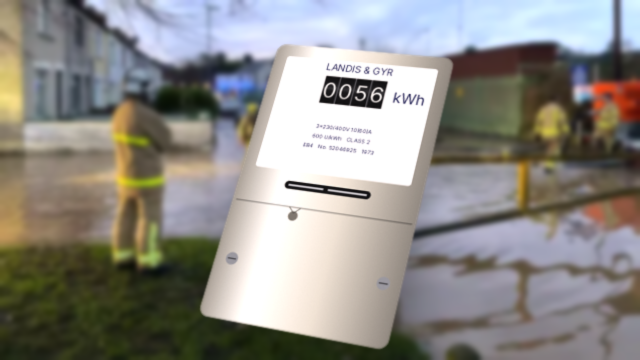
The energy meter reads 56 kWh
